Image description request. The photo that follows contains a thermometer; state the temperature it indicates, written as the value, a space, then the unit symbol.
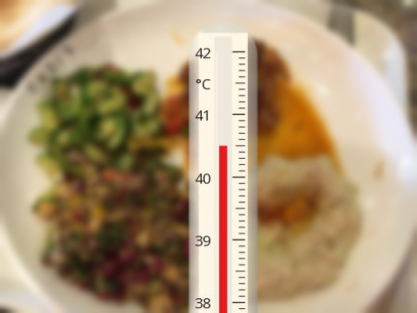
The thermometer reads 40.5 °C
